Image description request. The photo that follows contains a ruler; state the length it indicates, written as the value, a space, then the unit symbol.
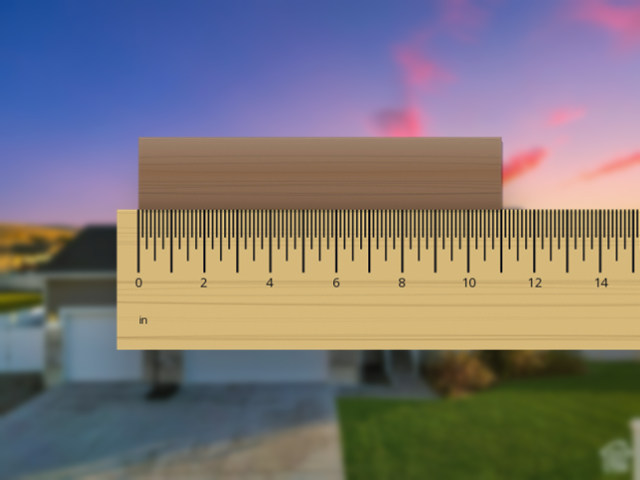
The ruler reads 11 in
